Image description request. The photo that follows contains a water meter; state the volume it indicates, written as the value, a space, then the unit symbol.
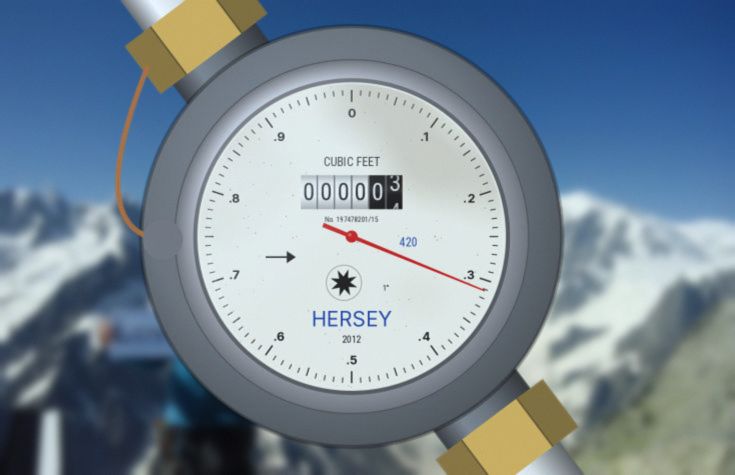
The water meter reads 3.31 ft³
